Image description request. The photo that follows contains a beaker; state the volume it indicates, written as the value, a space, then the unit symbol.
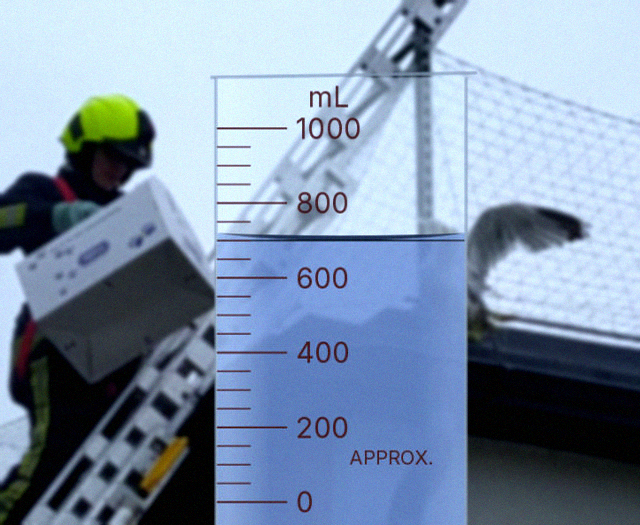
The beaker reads 700 mL
